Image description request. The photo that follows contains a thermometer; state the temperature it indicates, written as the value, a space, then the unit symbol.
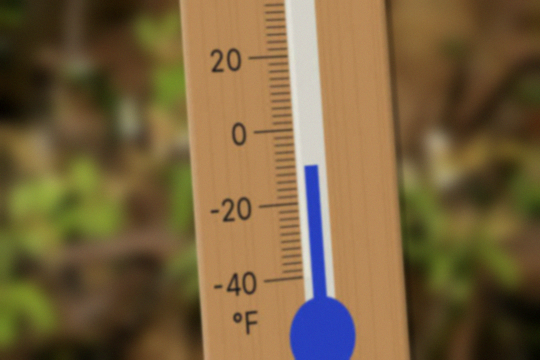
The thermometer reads -10 °F
